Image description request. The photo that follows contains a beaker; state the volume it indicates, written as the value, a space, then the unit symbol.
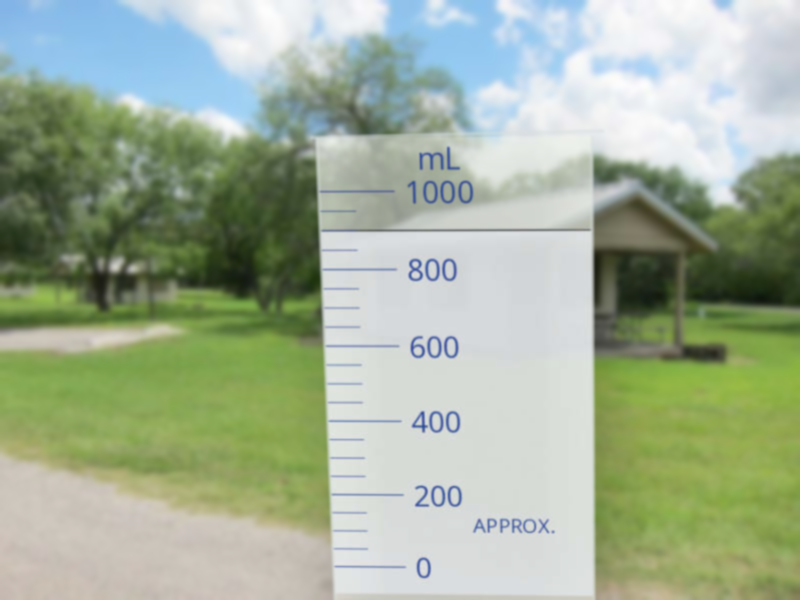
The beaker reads 900 mL
